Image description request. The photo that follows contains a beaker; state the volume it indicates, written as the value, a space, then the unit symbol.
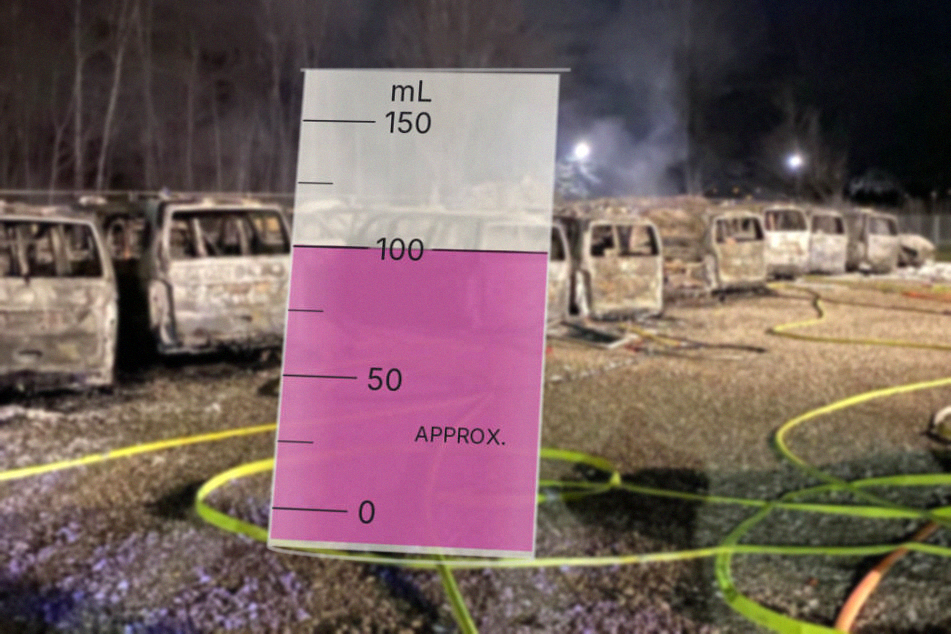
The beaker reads 100 mL
